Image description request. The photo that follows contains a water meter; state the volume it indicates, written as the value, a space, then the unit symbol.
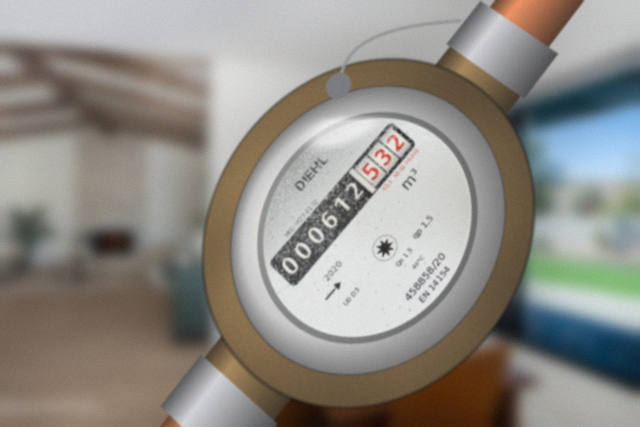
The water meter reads 612.532 m³
